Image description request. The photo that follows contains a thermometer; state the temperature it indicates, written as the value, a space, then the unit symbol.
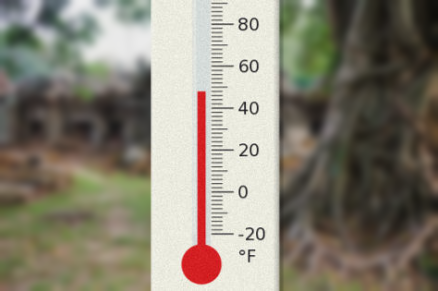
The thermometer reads 48 °F
